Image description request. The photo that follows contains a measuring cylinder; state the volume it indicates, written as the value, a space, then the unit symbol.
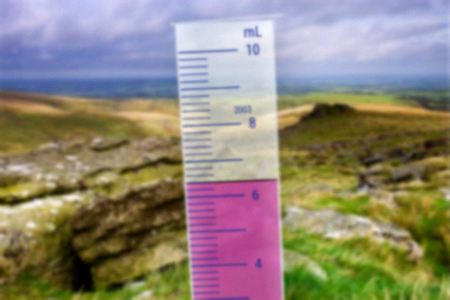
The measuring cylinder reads 6.4 mL
